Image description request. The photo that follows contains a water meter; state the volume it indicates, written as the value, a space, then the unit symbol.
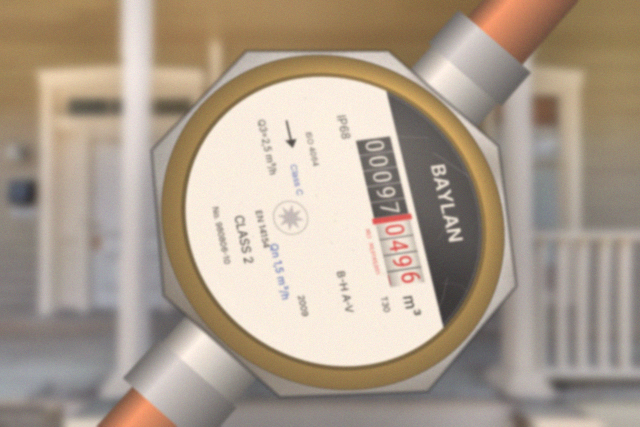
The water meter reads 97.0496 m³
